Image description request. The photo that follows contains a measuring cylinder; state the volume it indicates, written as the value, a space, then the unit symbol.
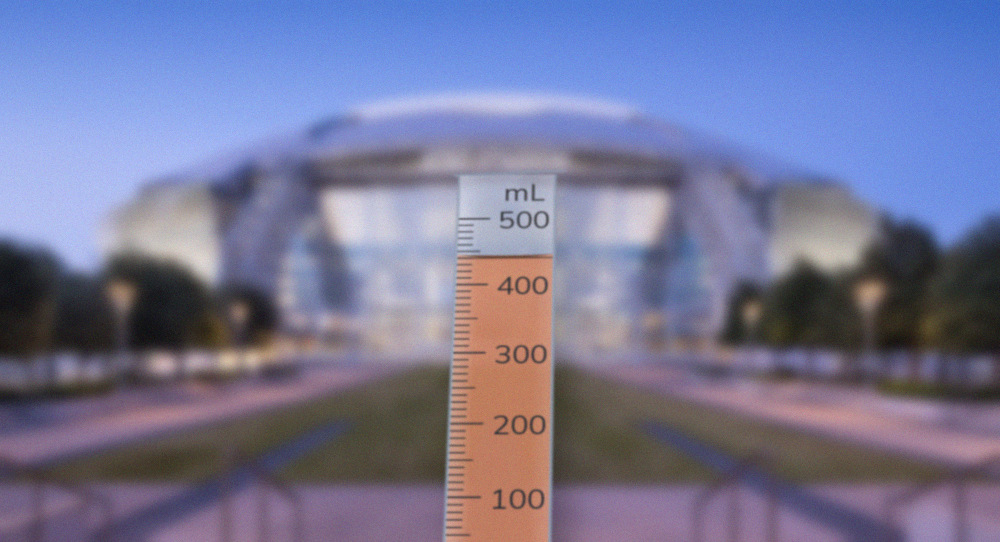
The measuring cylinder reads 440 mL
